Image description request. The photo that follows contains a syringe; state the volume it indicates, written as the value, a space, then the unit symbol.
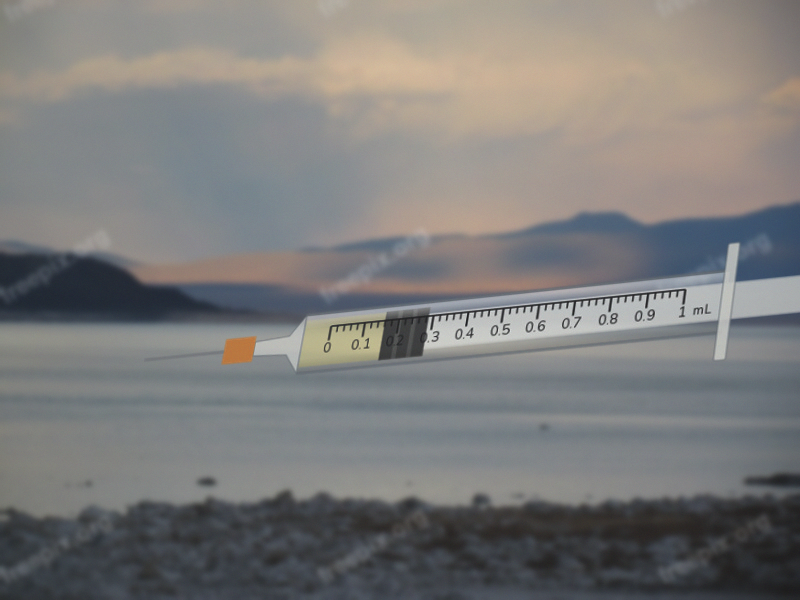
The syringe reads 0.16 mL
